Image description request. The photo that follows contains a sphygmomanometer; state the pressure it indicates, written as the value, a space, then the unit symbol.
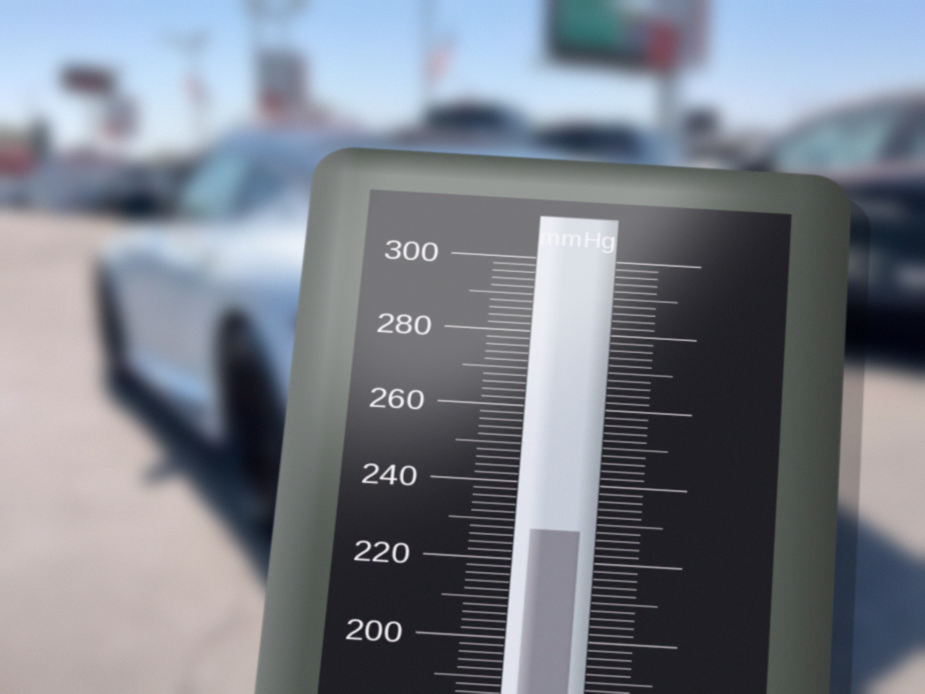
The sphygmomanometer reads 228 mmHg
